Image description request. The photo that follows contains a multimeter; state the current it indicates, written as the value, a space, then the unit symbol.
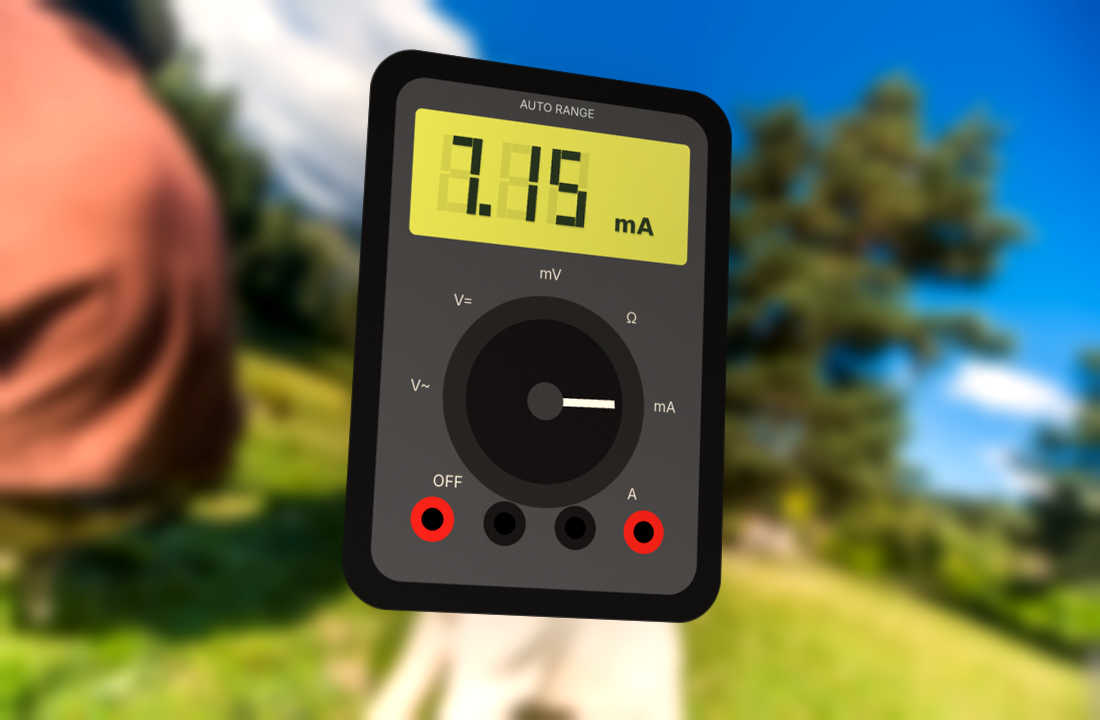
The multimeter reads 7.15 mA
